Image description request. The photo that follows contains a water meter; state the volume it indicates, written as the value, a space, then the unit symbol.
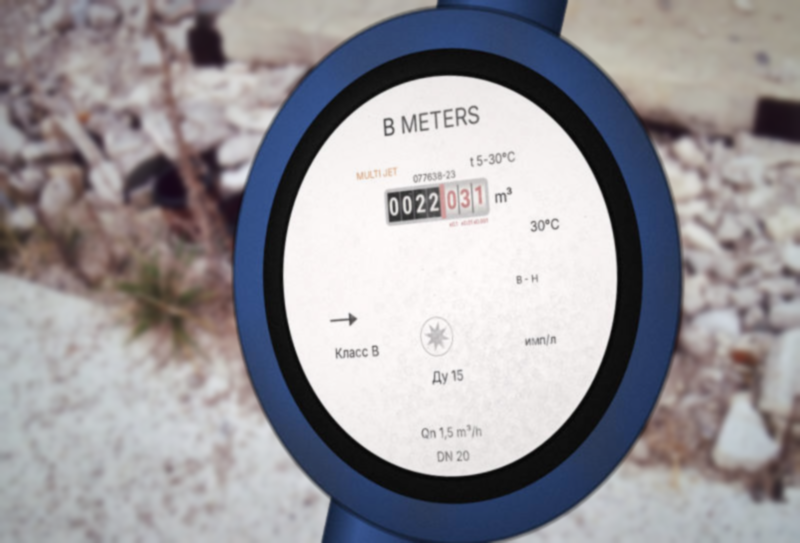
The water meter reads 22.031 m³
